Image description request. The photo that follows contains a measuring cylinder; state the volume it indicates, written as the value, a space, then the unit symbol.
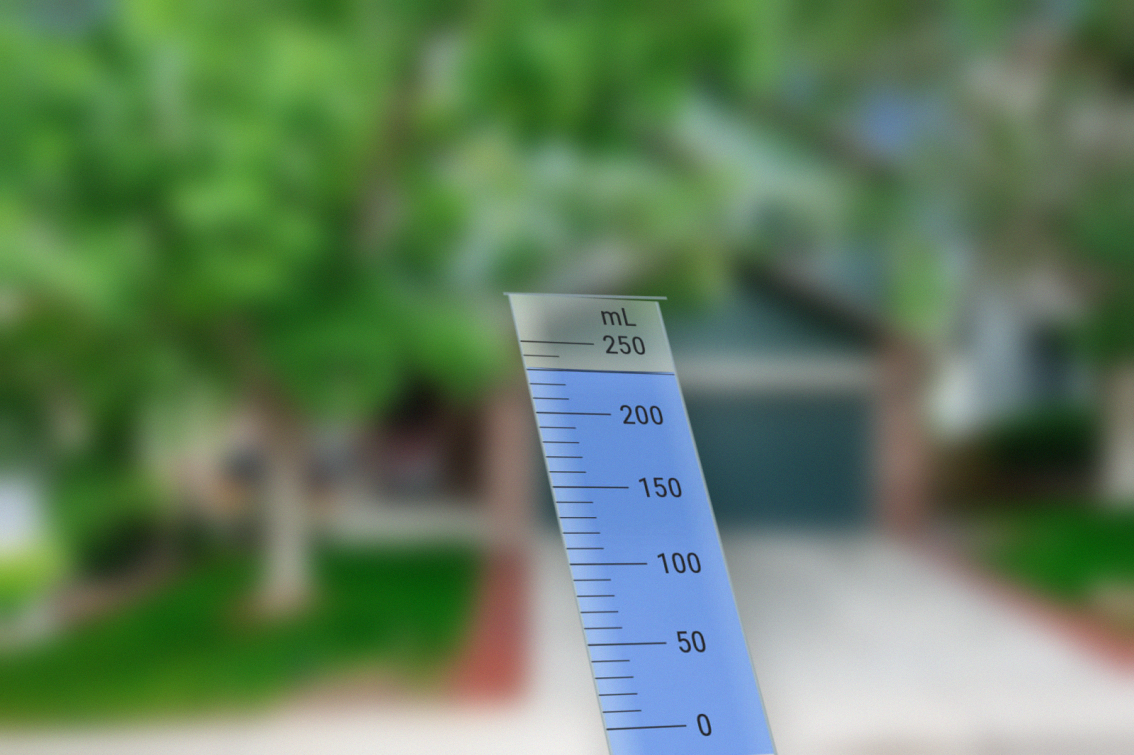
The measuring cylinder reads 230 mL
